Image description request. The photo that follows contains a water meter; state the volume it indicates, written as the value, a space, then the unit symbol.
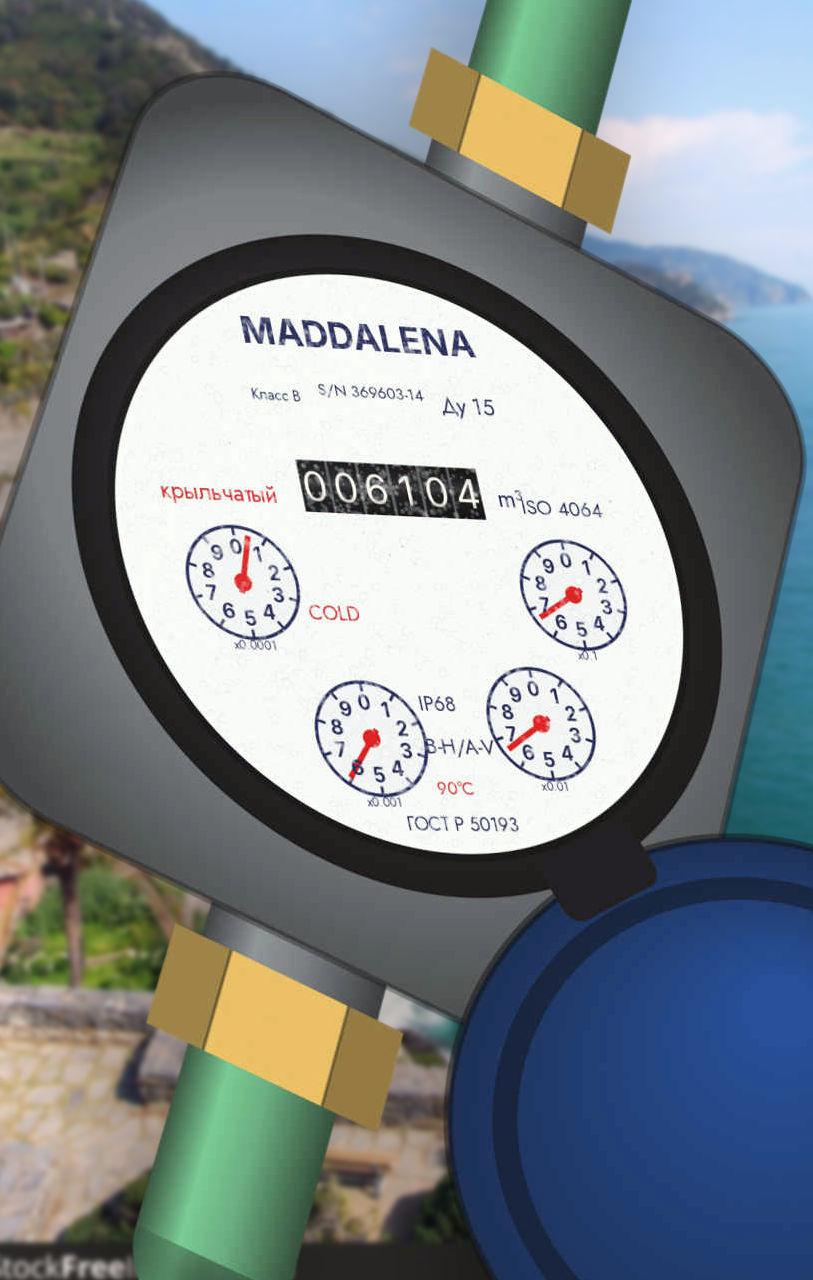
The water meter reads 6104.6660 m³
